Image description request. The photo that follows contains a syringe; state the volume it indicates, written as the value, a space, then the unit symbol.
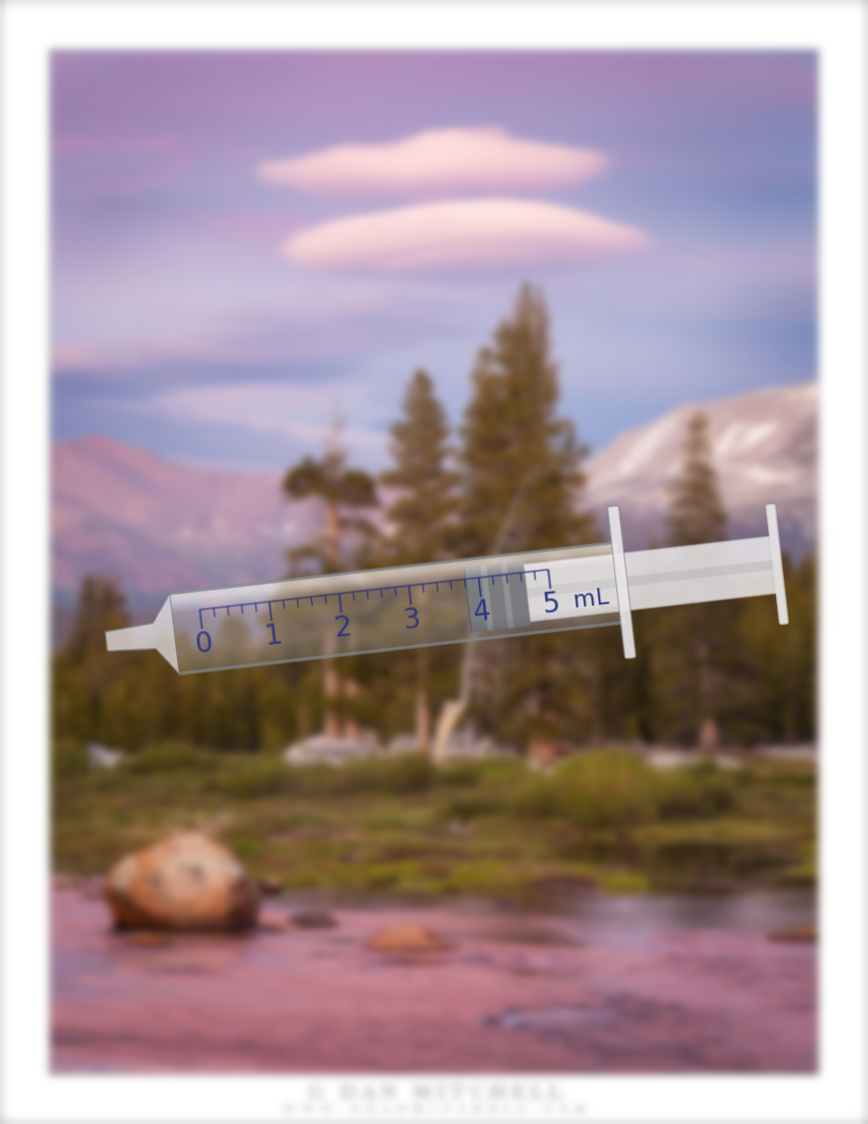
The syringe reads 3.8 mL
